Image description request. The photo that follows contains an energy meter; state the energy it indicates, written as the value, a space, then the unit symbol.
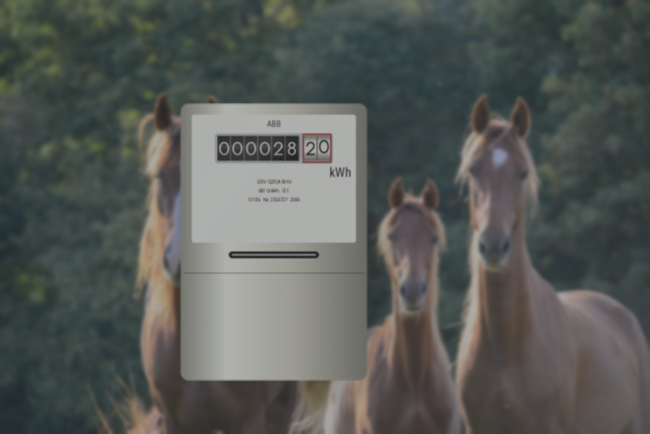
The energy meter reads 28.20 kWh
